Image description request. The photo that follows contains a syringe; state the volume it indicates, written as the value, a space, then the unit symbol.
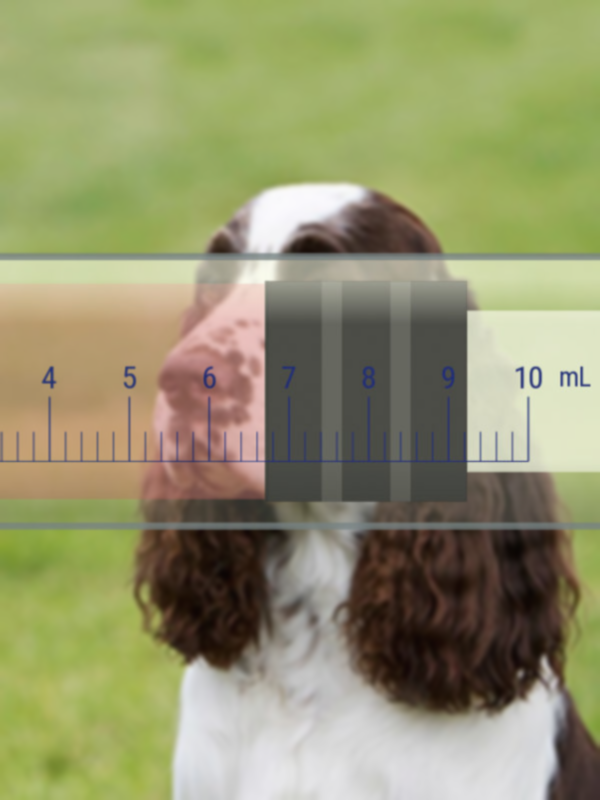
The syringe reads 6.7 mL
